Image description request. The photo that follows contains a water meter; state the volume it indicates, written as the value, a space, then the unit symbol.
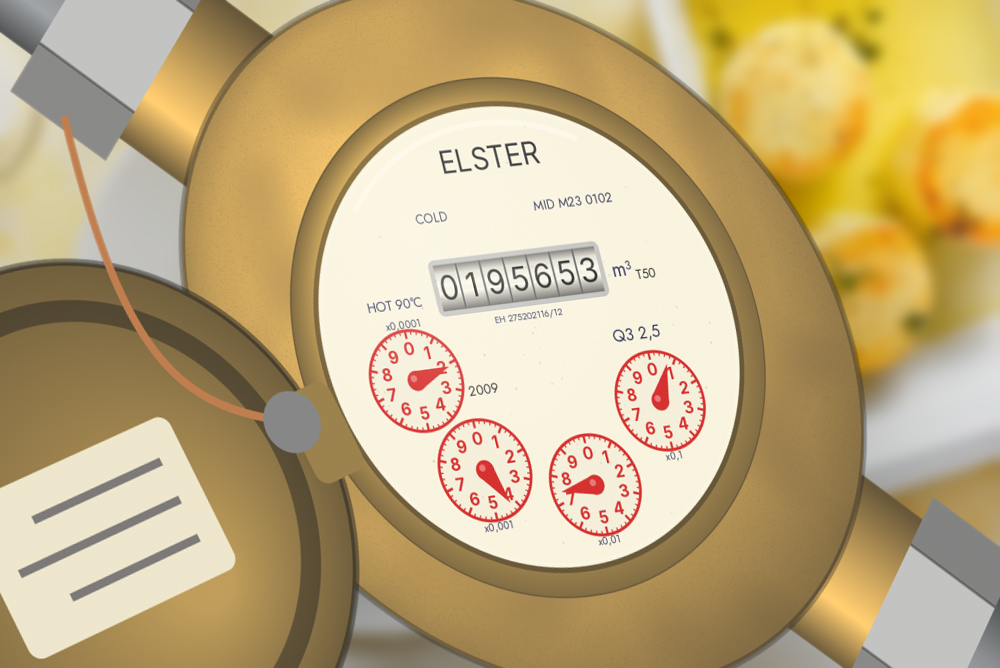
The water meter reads 195653.0742 m³
